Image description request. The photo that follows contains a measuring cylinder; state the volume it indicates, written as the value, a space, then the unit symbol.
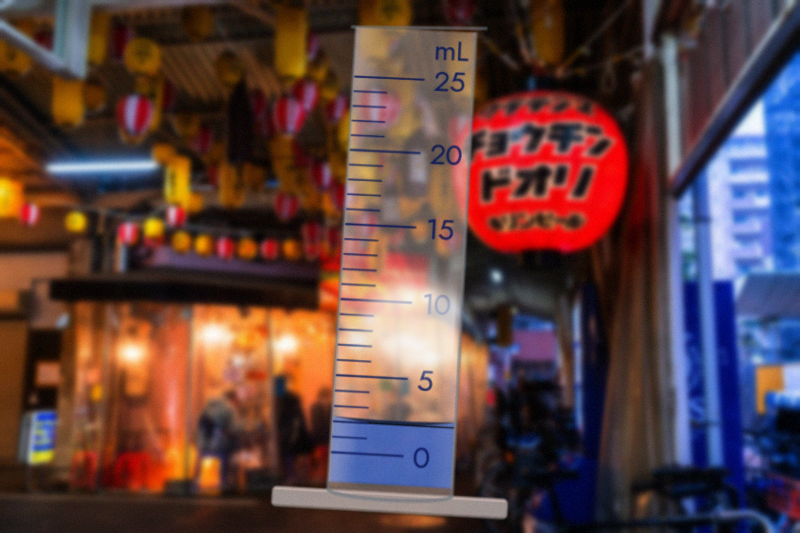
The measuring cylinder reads 2 mL
